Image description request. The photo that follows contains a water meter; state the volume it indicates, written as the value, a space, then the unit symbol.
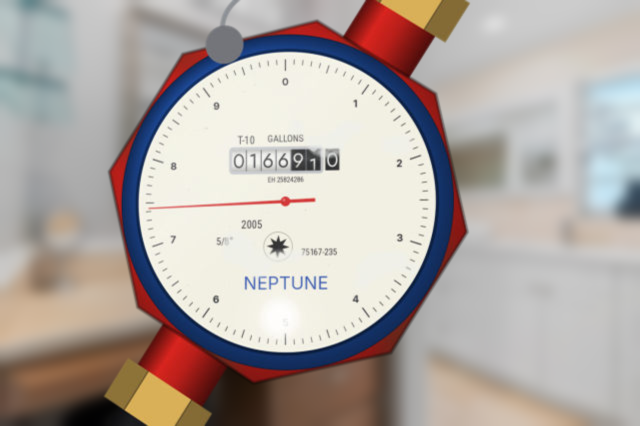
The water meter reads 166907.4 gal
